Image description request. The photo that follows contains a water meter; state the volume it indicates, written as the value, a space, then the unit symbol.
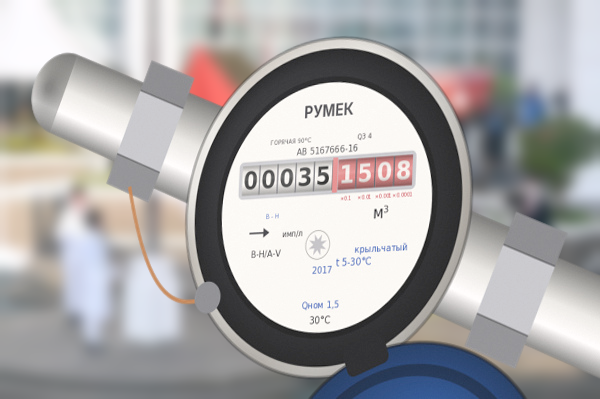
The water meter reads 35.1508 m³
